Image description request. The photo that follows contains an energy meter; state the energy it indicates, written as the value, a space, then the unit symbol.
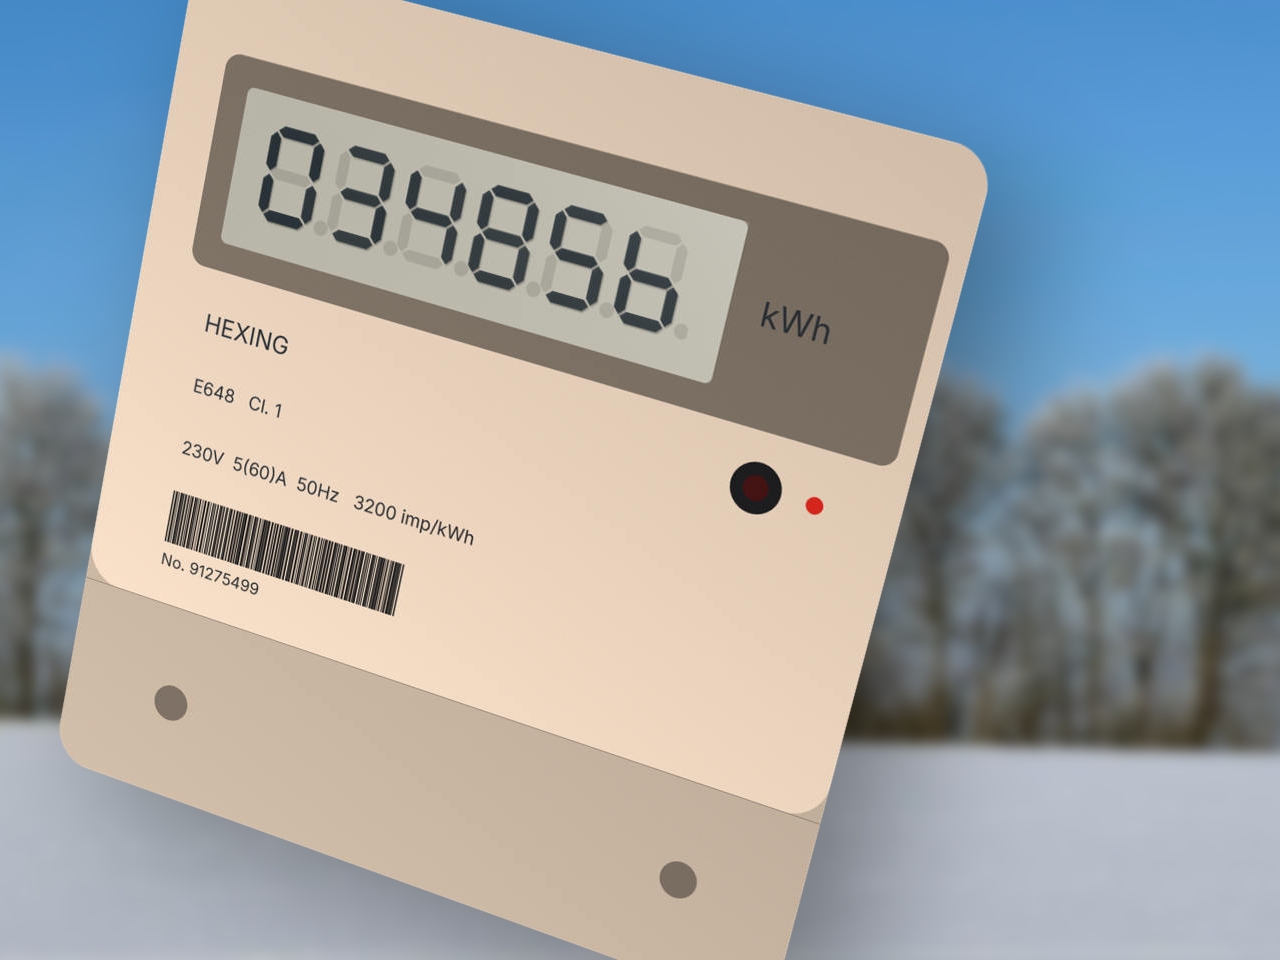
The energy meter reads 34856 kWh
